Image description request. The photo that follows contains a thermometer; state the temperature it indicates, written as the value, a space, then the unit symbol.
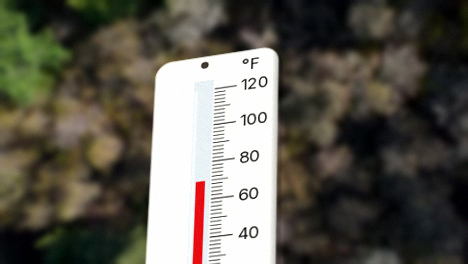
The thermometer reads 70 °F
